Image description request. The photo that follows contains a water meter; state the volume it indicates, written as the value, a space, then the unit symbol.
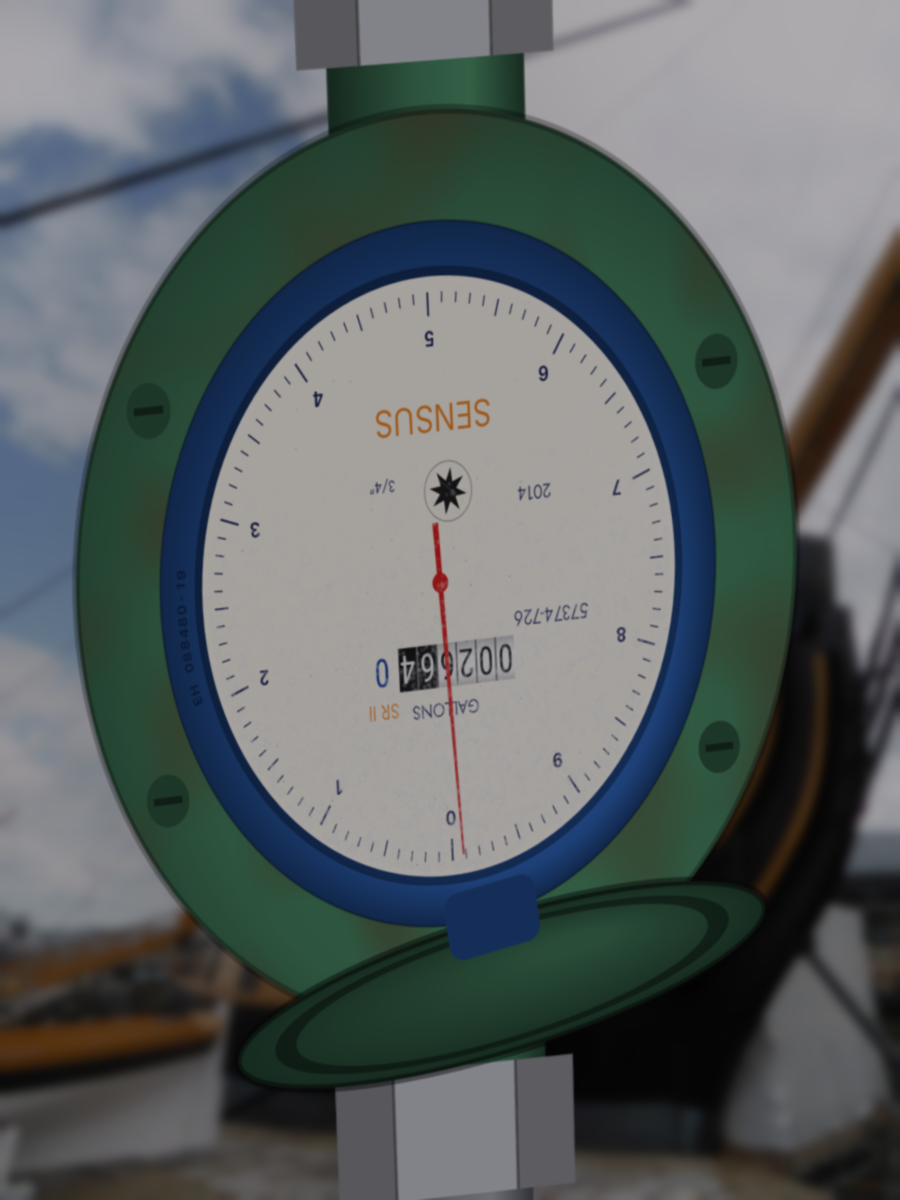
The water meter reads 26639.9 gal
